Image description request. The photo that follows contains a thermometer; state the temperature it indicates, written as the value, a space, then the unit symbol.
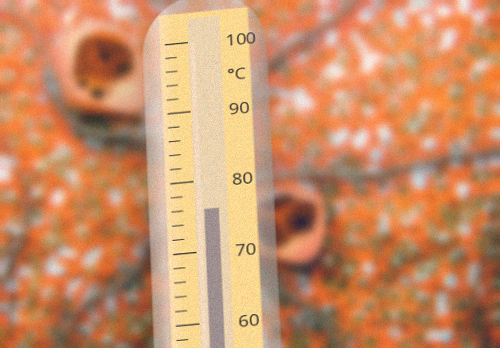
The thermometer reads 76 °C
